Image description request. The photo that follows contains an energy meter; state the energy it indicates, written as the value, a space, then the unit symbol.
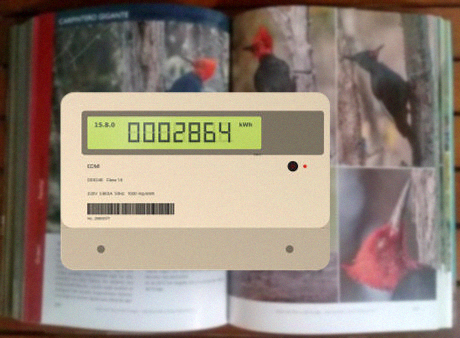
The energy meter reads 2864 kWh
